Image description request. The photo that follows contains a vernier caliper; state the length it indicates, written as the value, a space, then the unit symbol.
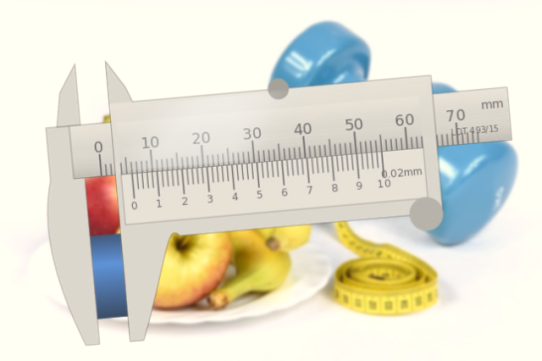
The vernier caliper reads 6.0 mm
